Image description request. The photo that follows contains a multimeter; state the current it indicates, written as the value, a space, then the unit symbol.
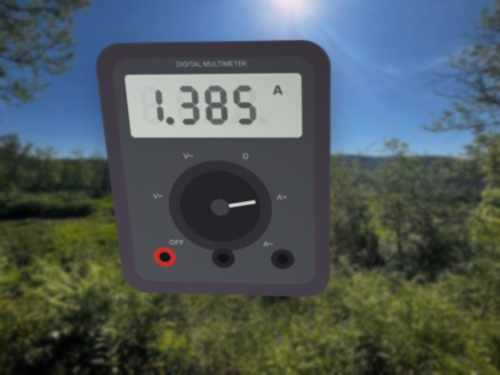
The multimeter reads 1.385 A
